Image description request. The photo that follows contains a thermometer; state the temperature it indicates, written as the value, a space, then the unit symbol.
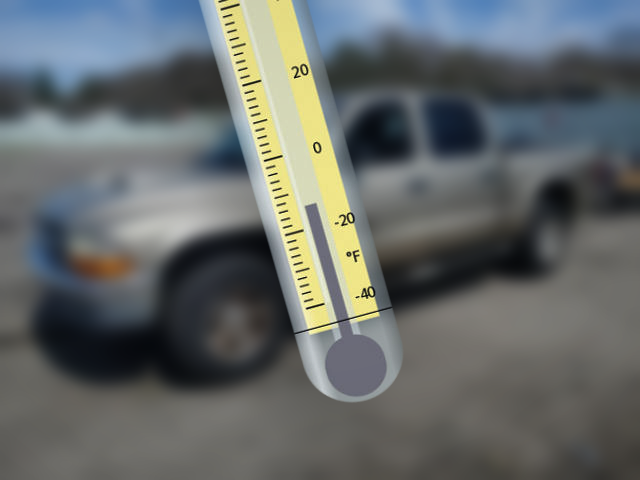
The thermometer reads -14 °F
